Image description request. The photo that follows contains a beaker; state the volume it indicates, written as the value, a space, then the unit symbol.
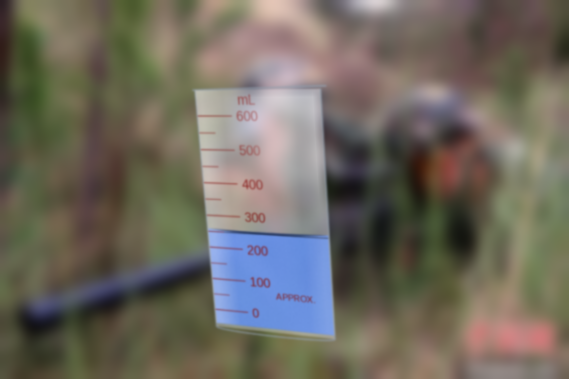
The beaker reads 250 mL
